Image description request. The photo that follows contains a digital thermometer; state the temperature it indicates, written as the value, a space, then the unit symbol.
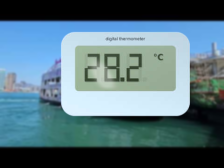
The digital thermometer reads 28.2 °C
